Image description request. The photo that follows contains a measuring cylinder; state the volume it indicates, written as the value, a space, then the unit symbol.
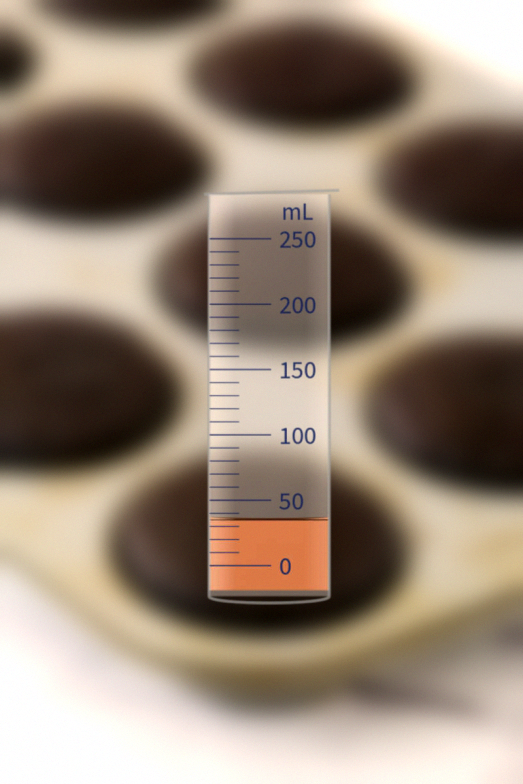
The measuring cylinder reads 35 mL
